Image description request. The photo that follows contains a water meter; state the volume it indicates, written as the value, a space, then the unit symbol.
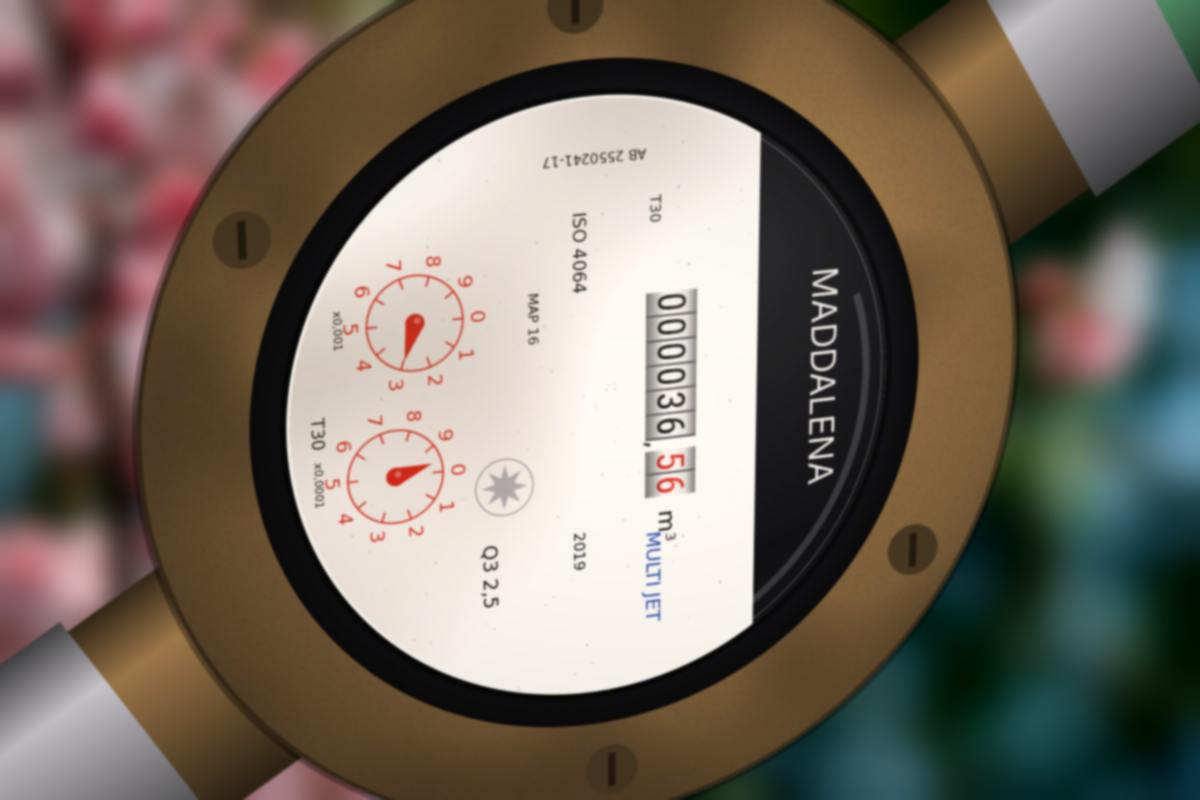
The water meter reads 36.5629 m³
